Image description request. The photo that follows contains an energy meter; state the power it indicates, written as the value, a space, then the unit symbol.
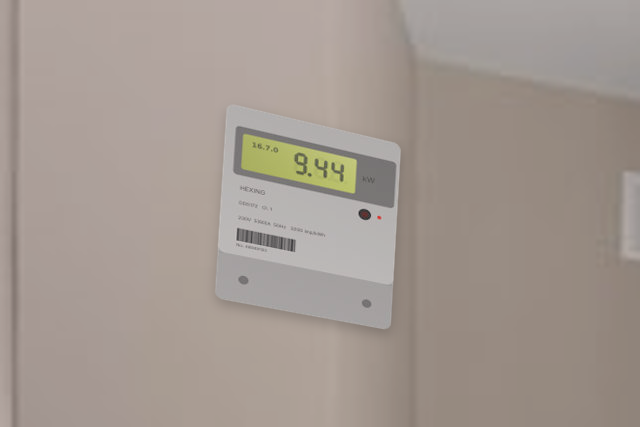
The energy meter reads 9.44 kW
